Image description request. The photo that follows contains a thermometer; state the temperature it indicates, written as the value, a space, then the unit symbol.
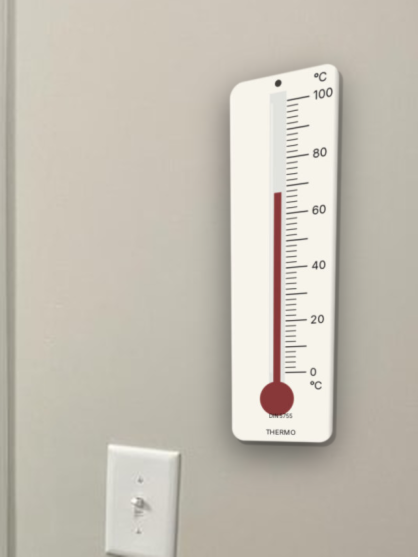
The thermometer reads 68 °C
